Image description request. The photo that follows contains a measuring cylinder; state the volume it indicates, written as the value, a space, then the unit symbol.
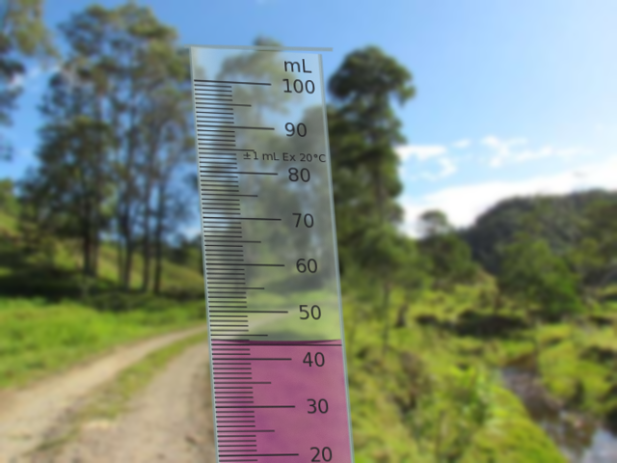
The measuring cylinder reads 43 mL
